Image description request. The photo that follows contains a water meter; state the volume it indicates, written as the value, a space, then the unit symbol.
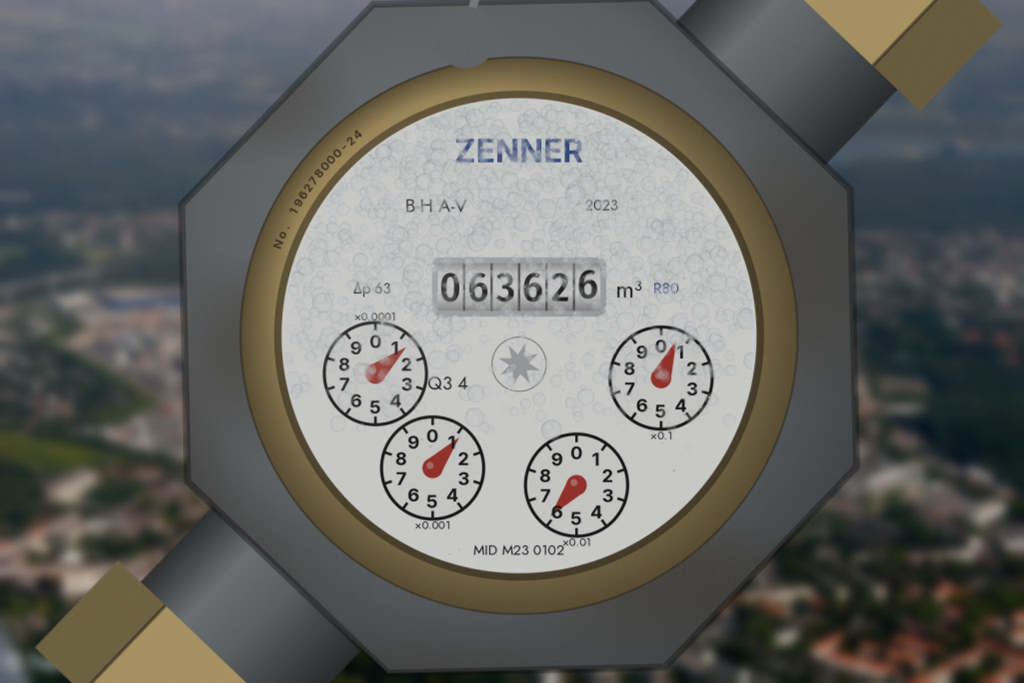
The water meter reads 63626.0611 m³
